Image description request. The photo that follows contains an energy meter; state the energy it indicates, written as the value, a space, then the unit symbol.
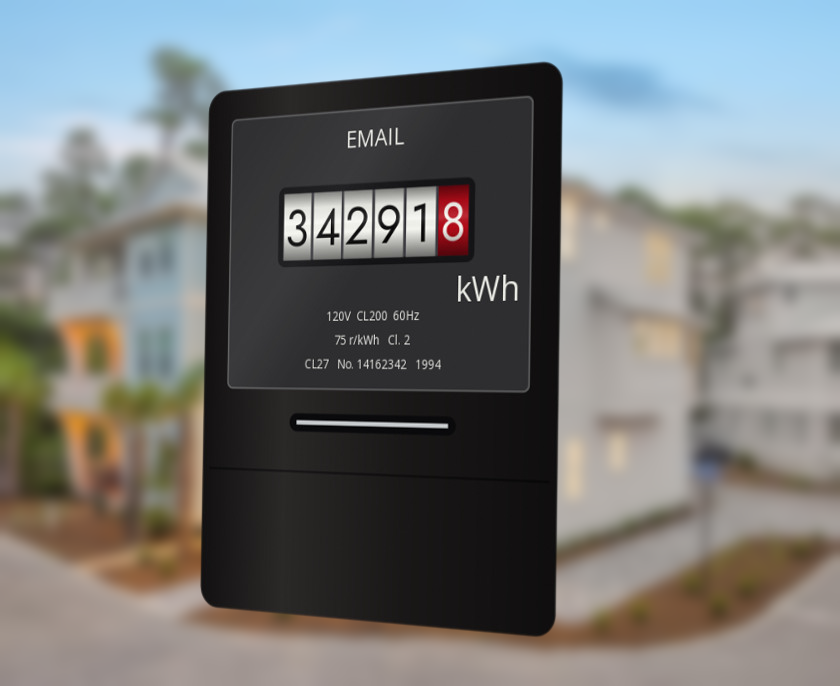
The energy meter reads 34291.8 kWh
